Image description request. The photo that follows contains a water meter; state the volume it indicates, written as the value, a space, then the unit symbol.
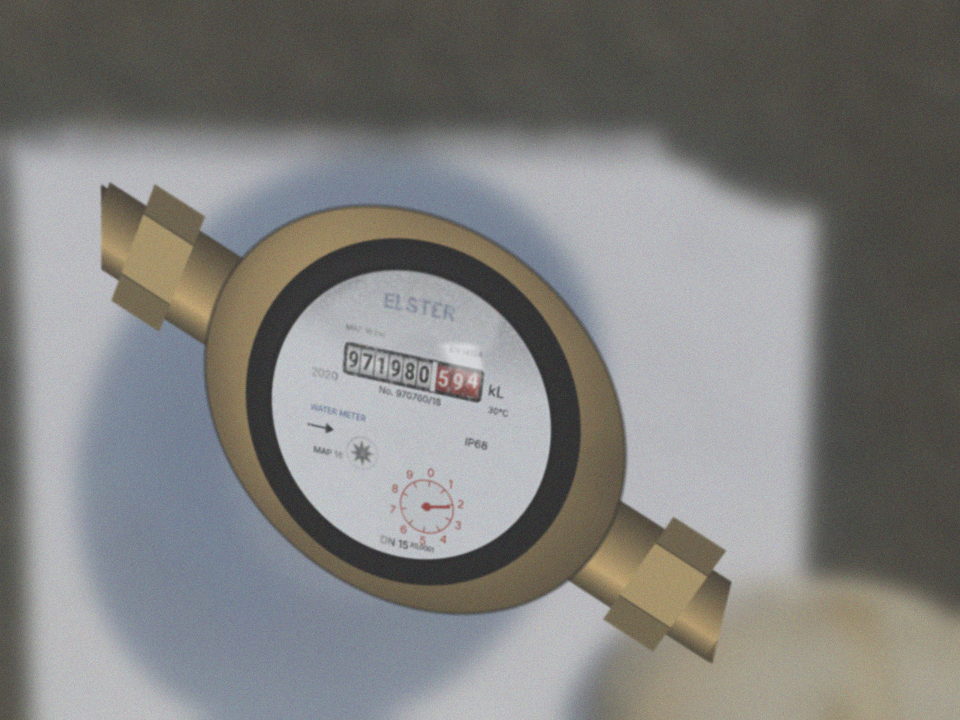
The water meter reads 971980.5942 kL
